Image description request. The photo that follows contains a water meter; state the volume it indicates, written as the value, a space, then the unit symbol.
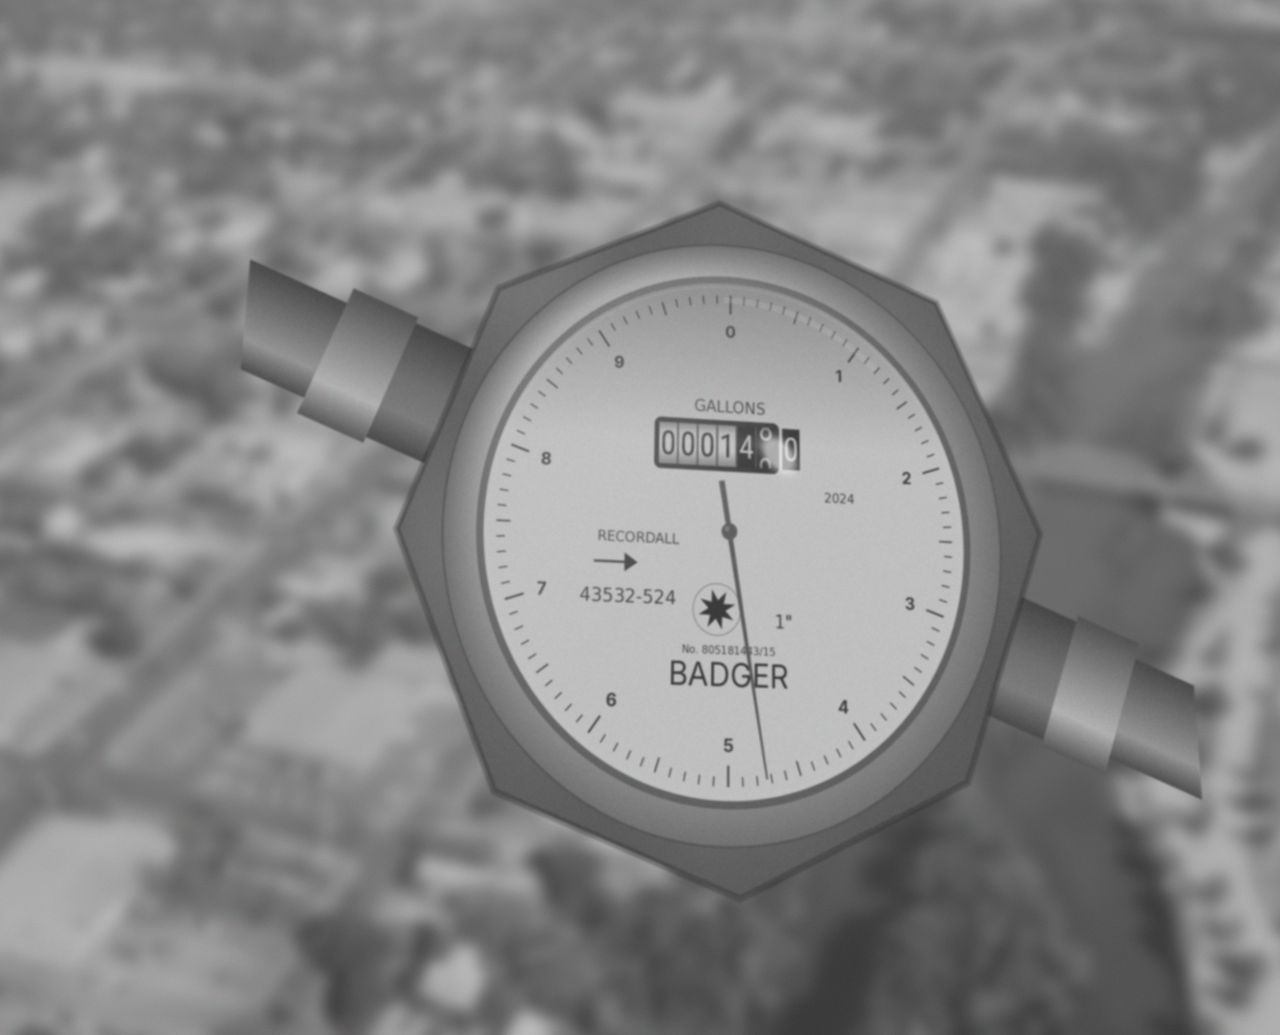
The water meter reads 1484.7 gal
